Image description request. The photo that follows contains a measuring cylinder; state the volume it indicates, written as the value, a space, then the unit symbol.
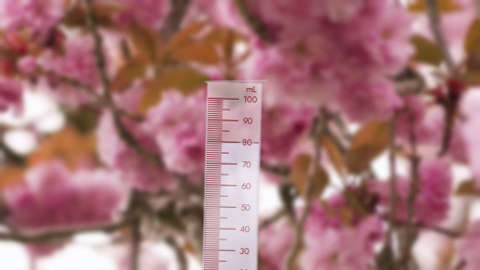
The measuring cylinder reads 80 mL
